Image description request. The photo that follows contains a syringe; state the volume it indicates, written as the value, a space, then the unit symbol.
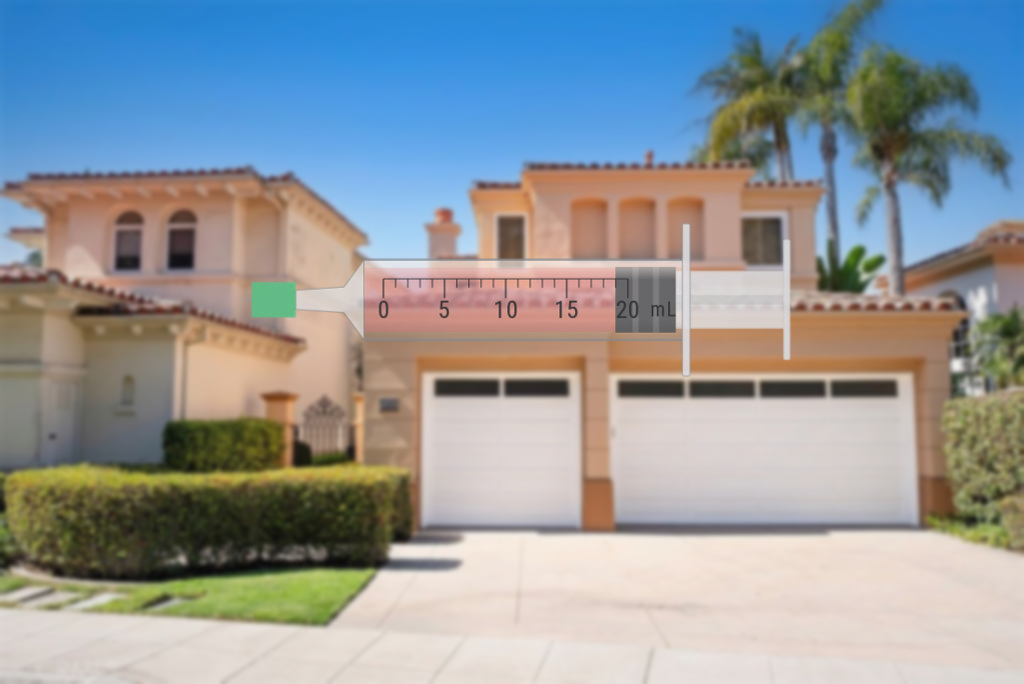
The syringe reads 19 mL
